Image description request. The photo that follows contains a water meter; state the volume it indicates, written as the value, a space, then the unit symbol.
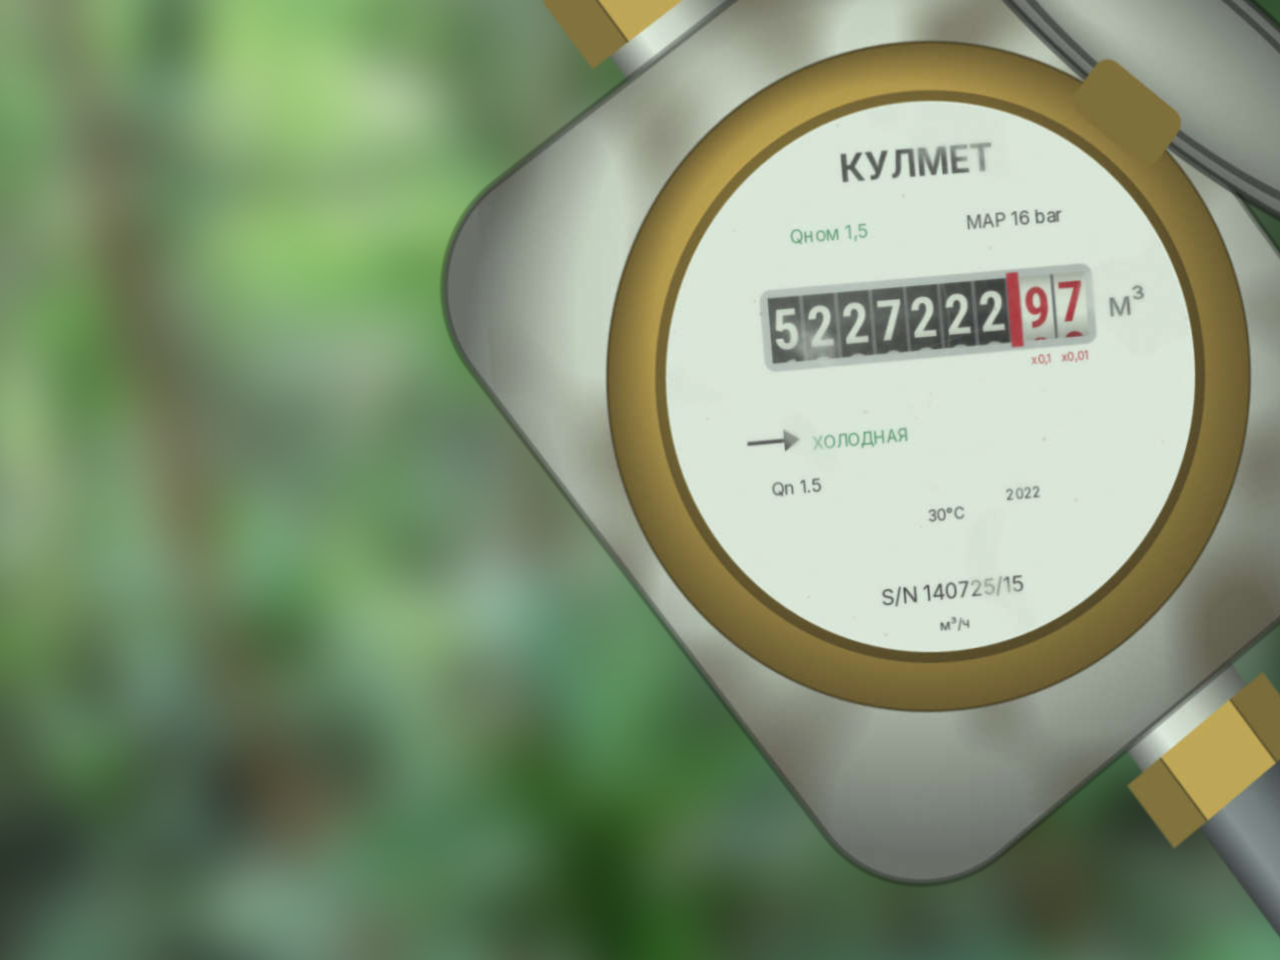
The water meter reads 5227222.97 m³
